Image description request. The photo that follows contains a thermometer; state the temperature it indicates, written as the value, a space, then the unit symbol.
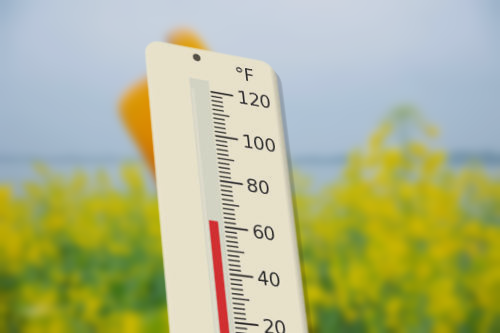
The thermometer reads 62 °F
